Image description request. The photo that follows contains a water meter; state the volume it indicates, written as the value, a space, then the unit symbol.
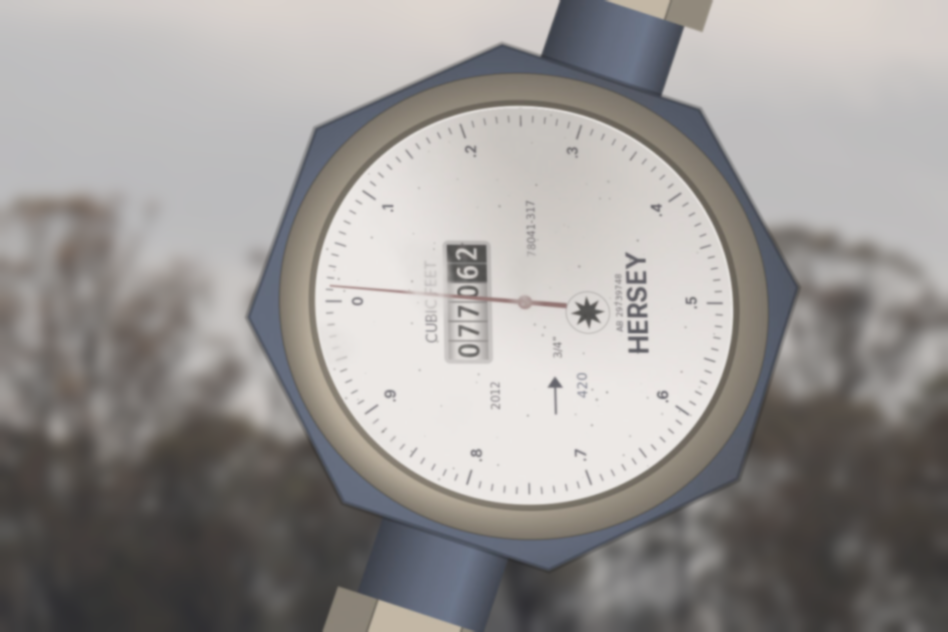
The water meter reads 77062.01 ft³
